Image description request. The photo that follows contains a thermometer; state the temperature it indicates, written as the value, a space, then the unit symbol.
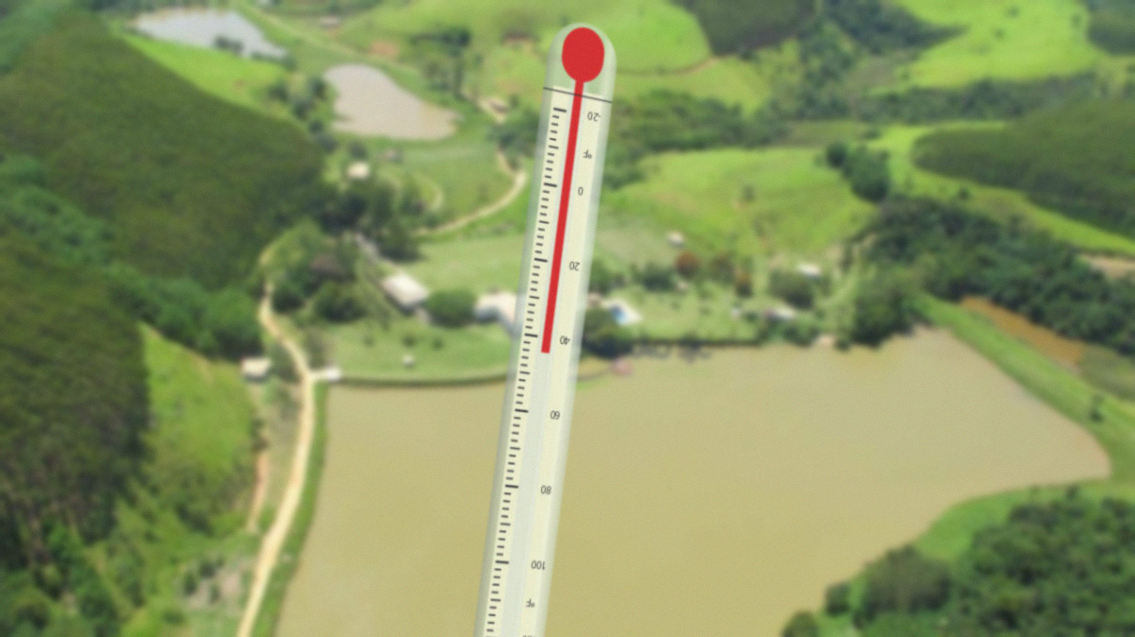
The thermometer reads 44 °F
